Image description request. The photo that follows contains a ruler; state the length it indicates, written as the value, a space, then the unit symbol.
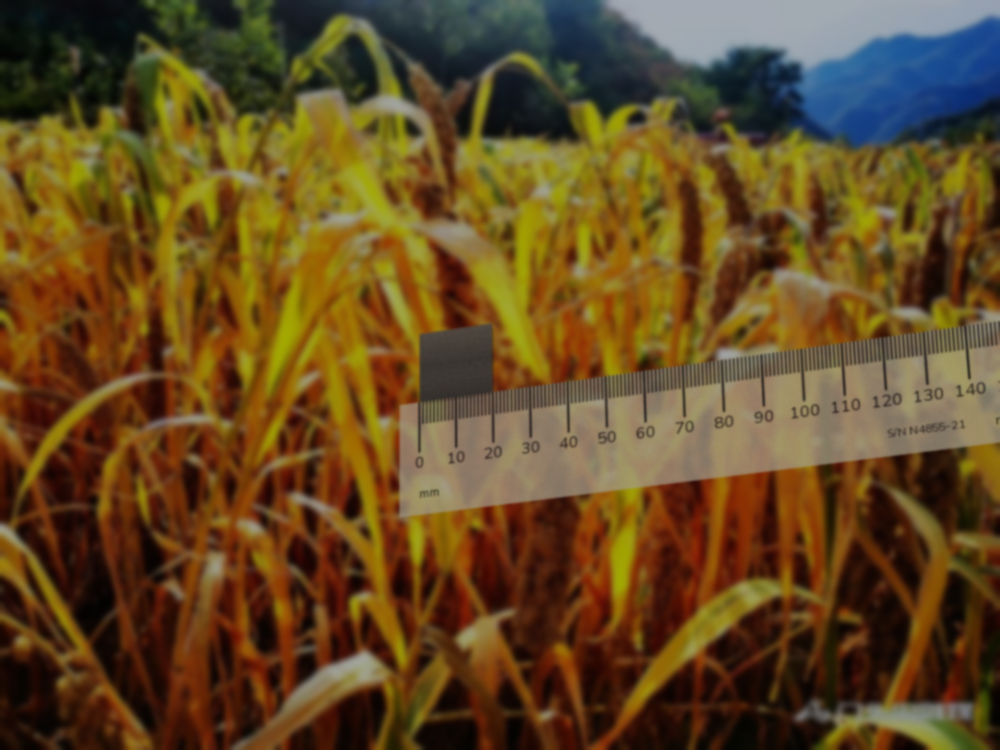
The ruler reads 20 mm
